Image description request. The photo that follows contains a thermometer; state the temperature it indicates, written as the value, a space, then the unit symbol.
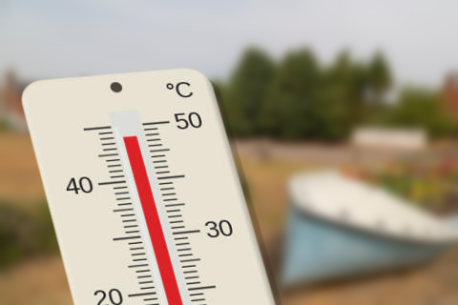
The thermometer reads 48 °C
